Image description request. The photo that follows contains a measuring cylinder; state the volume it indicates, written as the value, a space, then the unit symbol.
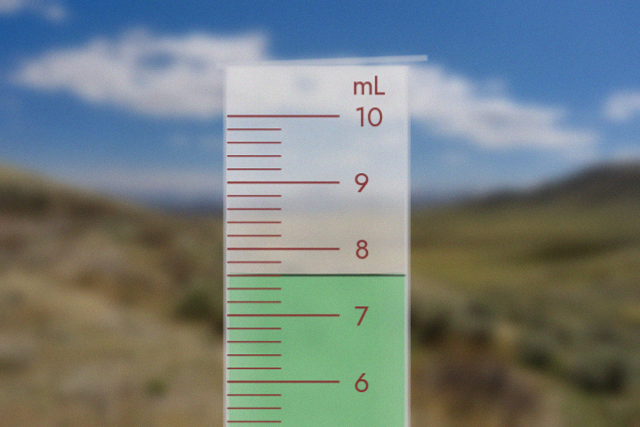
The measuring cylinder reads 7.6 mL
